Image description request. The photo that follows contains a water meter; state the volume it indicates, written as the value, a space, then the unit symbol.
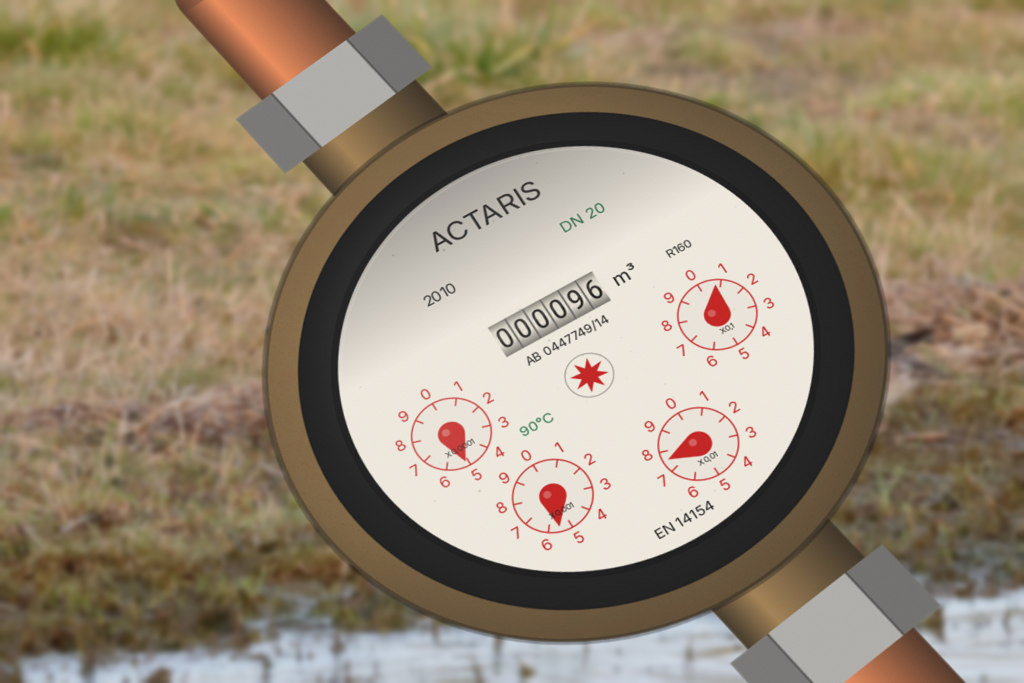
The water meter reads 96.0755 m³
